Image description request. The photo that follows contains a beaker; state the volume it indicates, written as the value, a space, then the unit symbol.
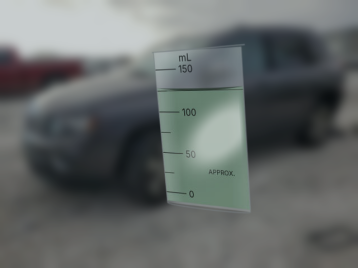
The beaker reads 125 mL
